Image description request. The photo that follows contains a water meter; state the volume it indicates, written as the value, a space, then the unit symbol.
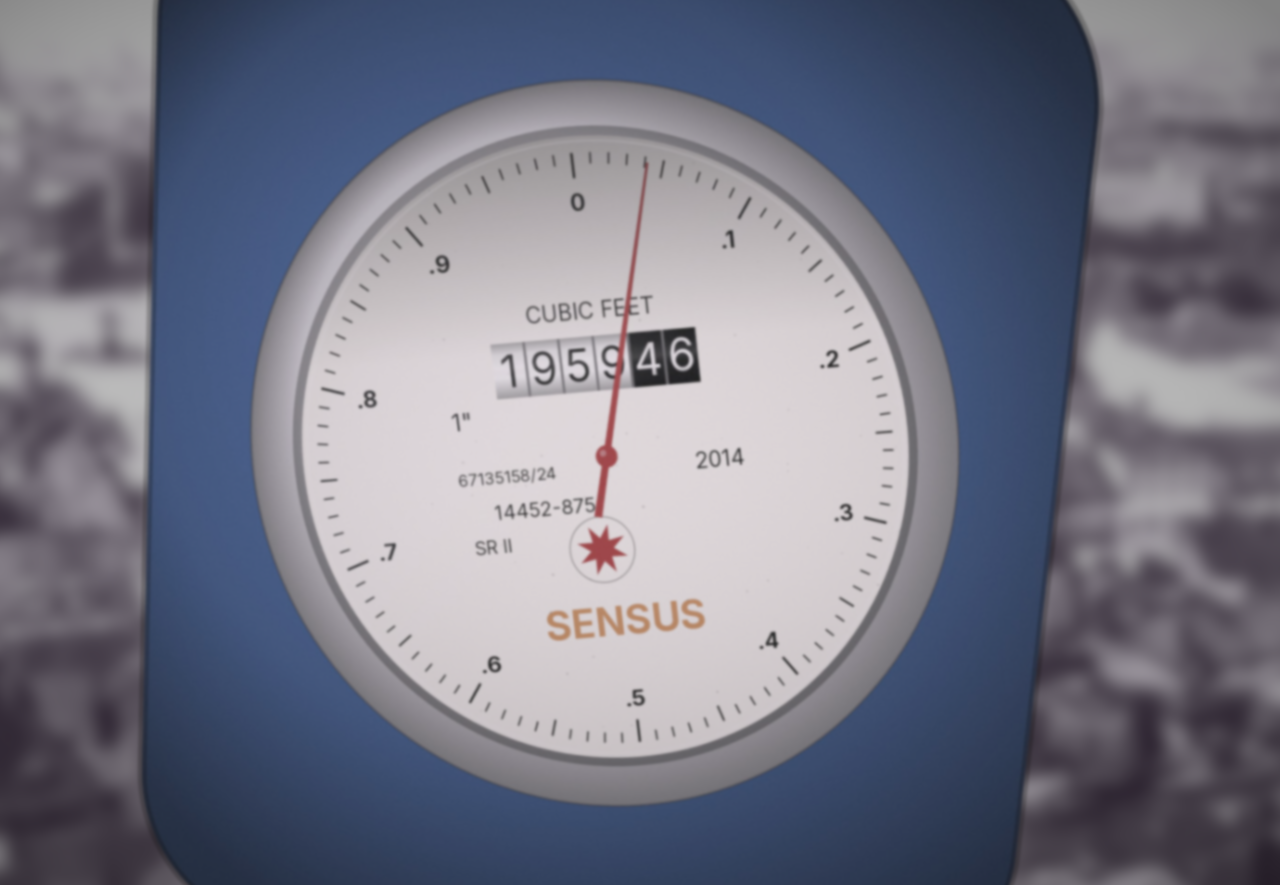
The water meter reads 195946.04 ft³
